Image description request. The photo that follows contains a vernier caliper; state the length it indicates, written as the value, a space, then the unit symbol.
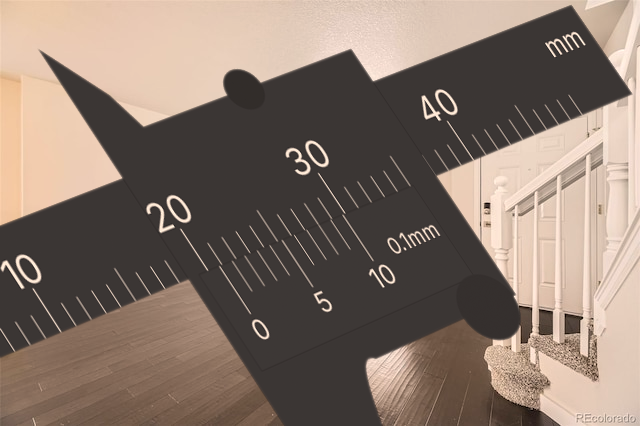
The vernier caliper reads 20.8 mm
